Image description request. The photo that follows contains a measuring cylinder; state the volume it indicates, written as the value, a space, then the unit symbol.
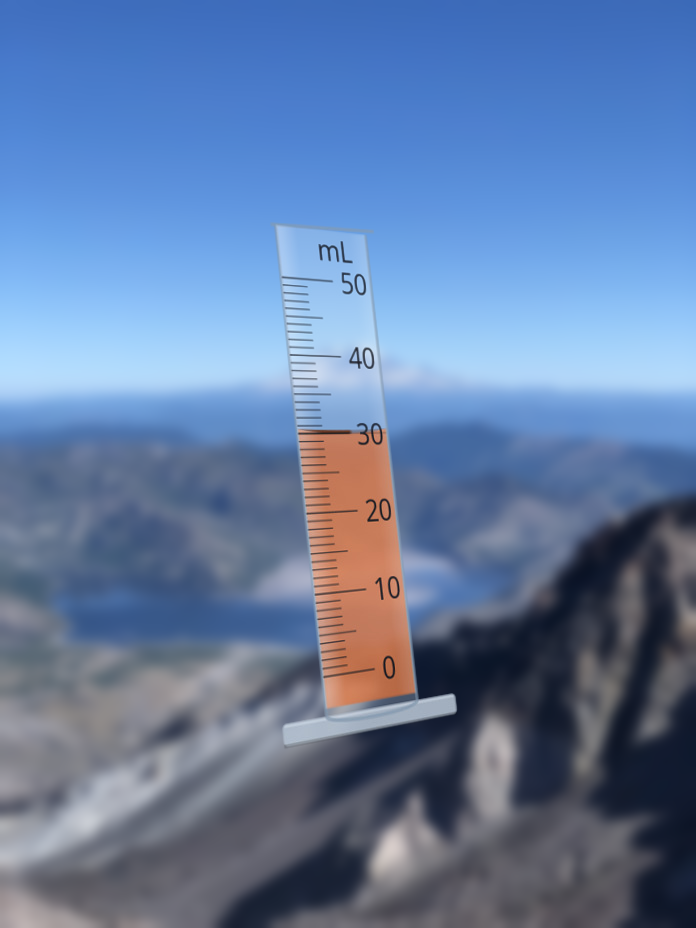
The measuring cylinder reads 30 mL
